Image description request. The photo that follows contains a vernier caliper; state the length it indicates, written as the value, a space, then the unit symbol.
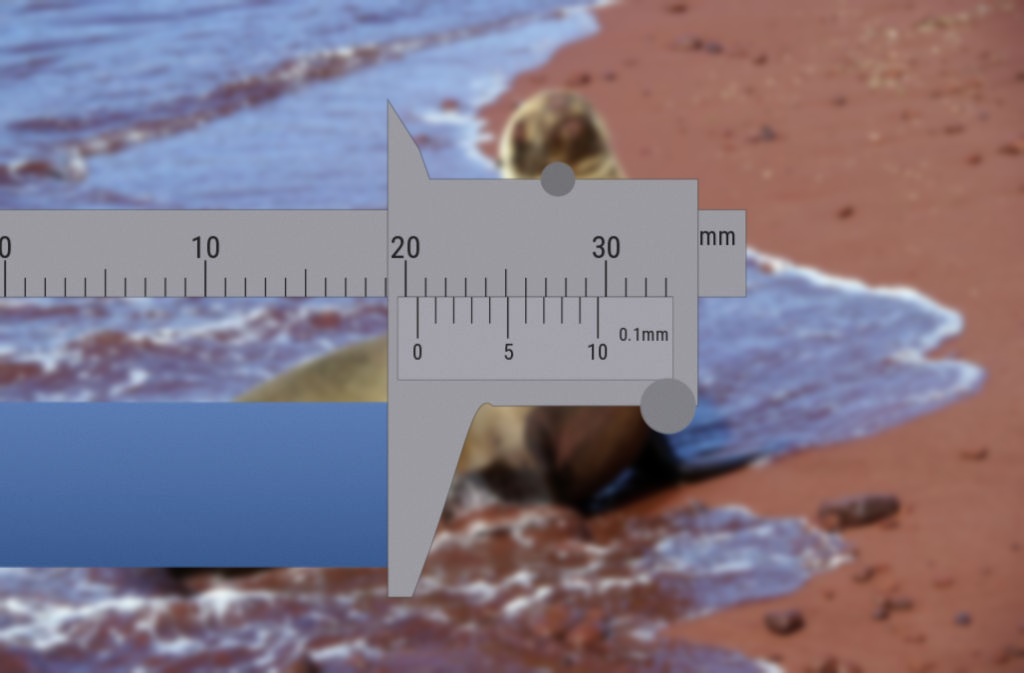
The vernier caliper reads 20.6 mm
